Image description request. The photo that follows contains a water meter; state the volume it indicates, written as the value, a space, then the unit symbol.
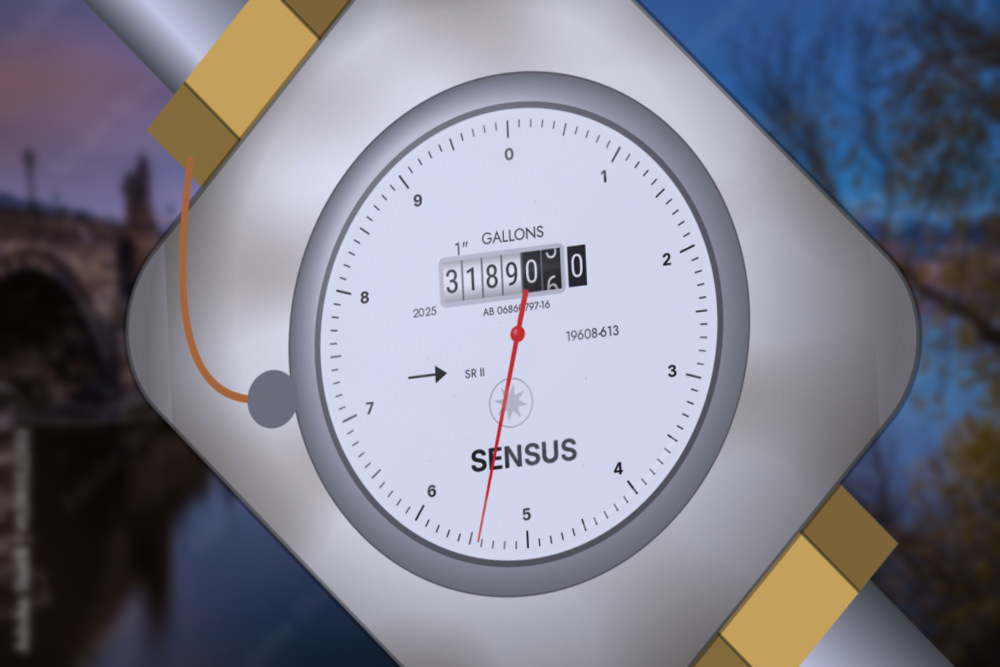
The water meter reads 3189055.4 gal
